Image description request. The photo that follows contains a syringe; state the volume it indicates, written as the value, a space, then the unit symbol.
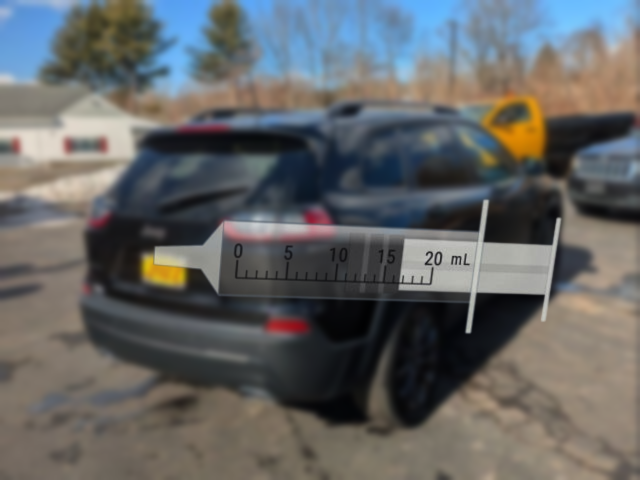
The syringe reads 11 mL
